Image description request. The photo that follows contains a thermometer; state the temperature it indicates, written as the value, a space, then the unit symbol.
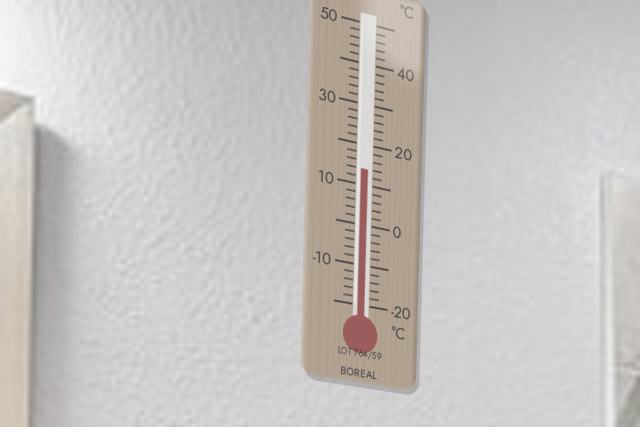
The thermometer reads 14 °C
